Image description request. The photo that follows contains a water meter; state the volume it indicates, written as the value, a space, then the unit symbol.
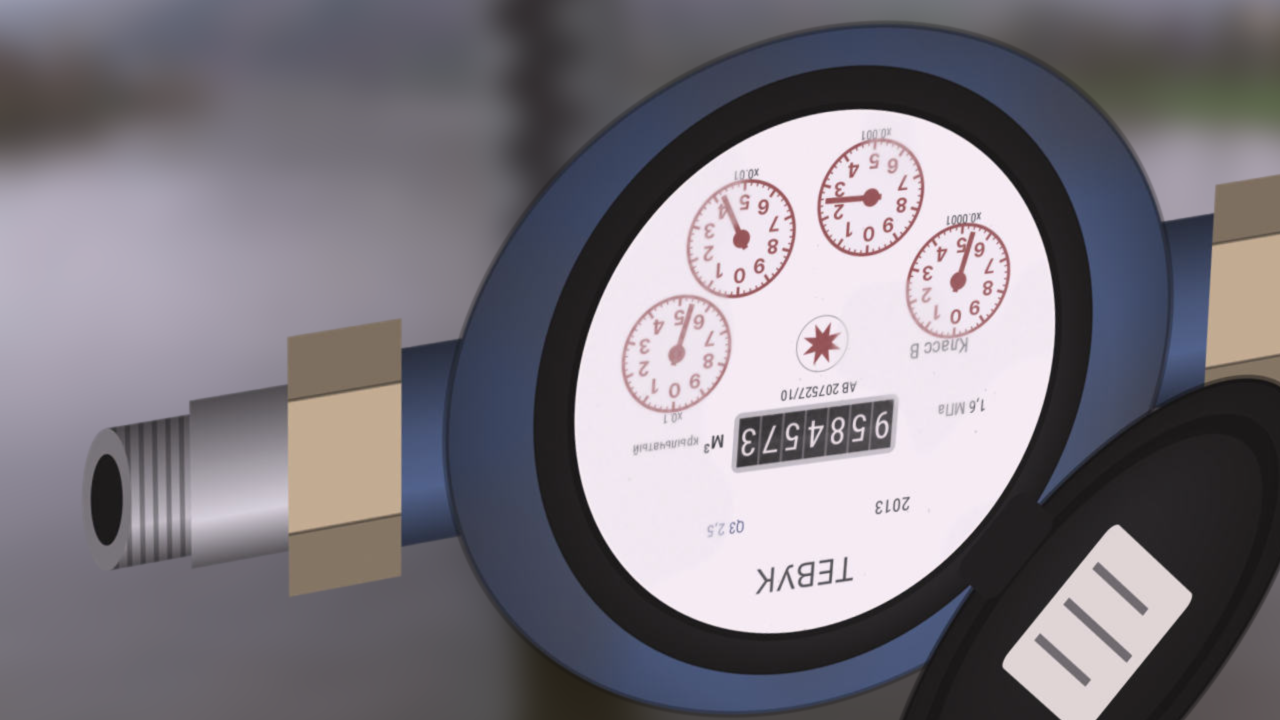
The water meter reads 9584573.5425 m³
